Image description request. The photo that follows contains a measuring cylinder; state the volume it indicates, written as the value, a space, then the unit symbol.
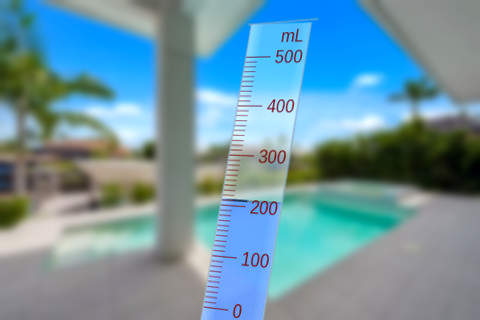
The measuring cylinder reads 210 mL
